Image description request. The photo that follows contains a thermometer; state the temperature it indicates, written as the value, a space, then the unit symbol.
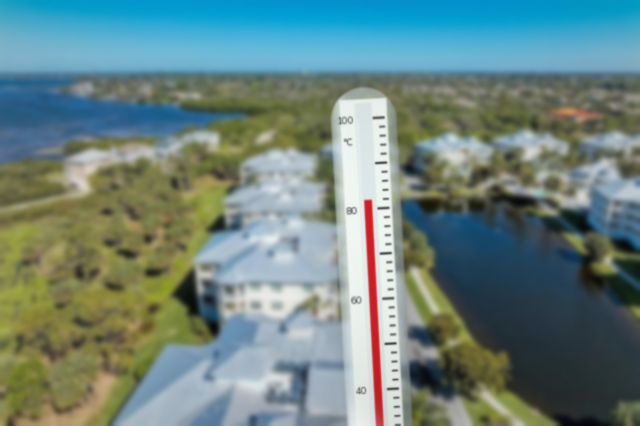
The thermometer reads 82 °C
